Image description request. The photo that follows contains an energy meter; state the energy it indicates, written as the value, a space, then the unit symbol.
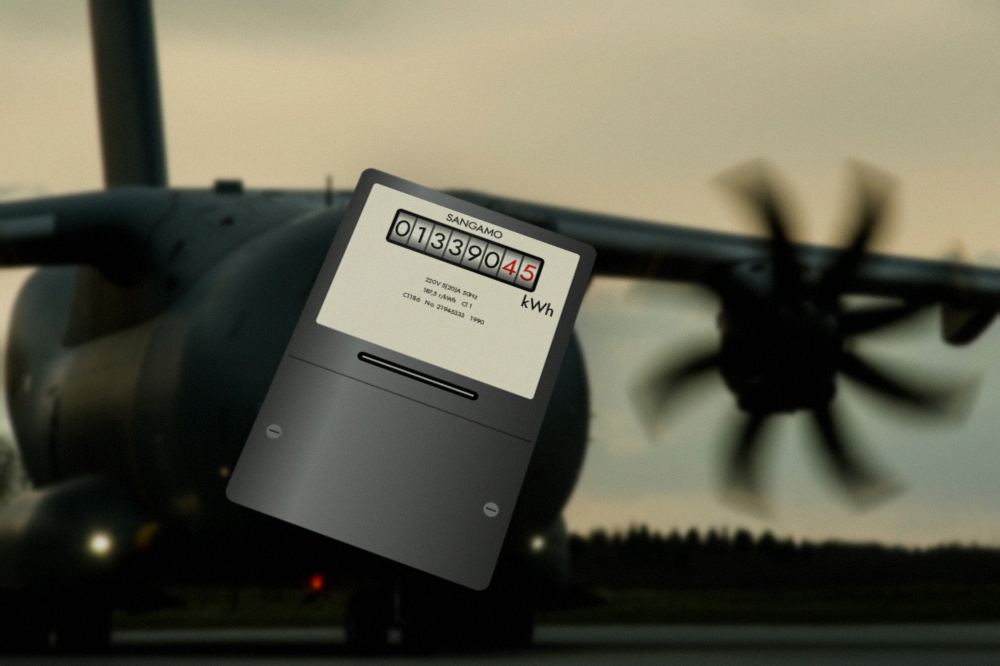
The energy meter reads 13390.45 kWh
